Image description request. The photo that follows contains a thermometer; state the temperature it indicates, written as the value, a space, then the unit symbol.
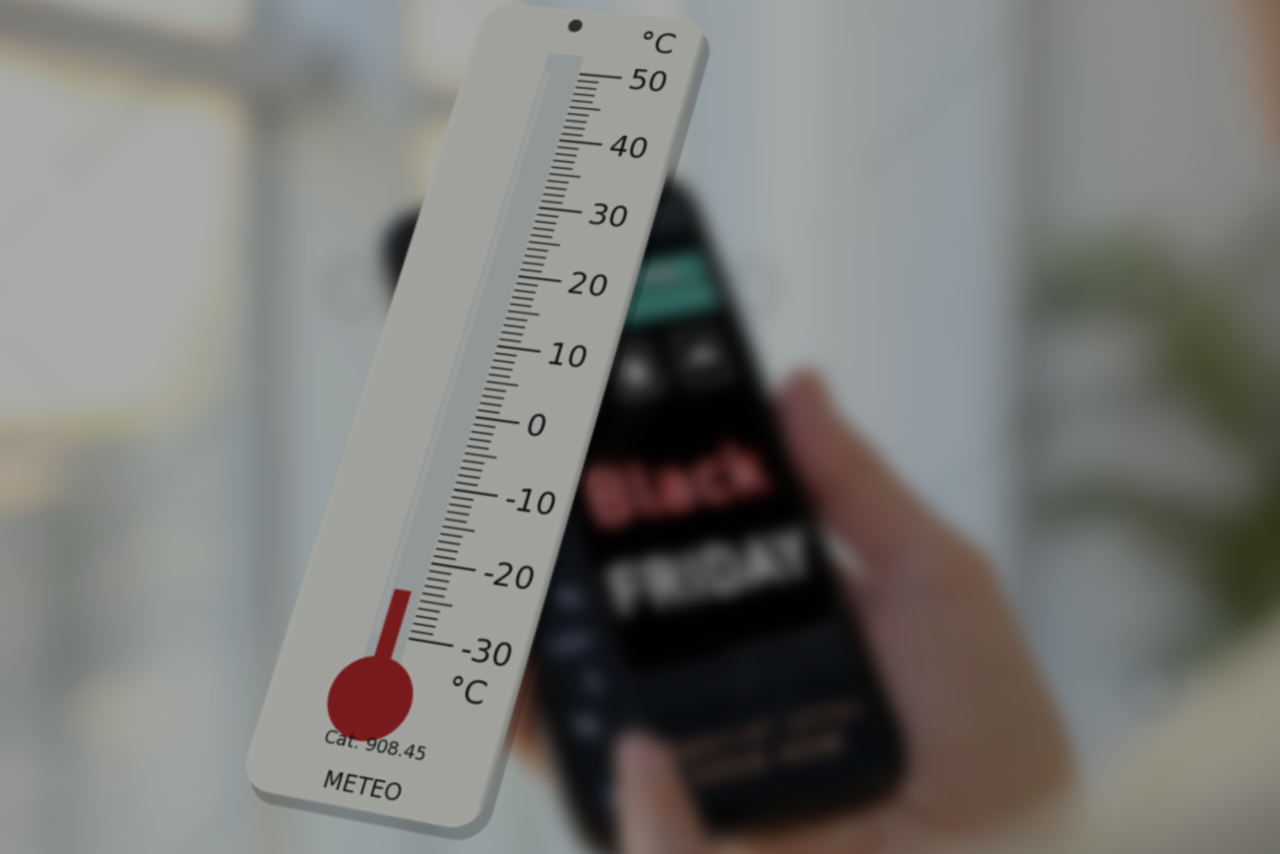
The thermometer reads -24 °C
